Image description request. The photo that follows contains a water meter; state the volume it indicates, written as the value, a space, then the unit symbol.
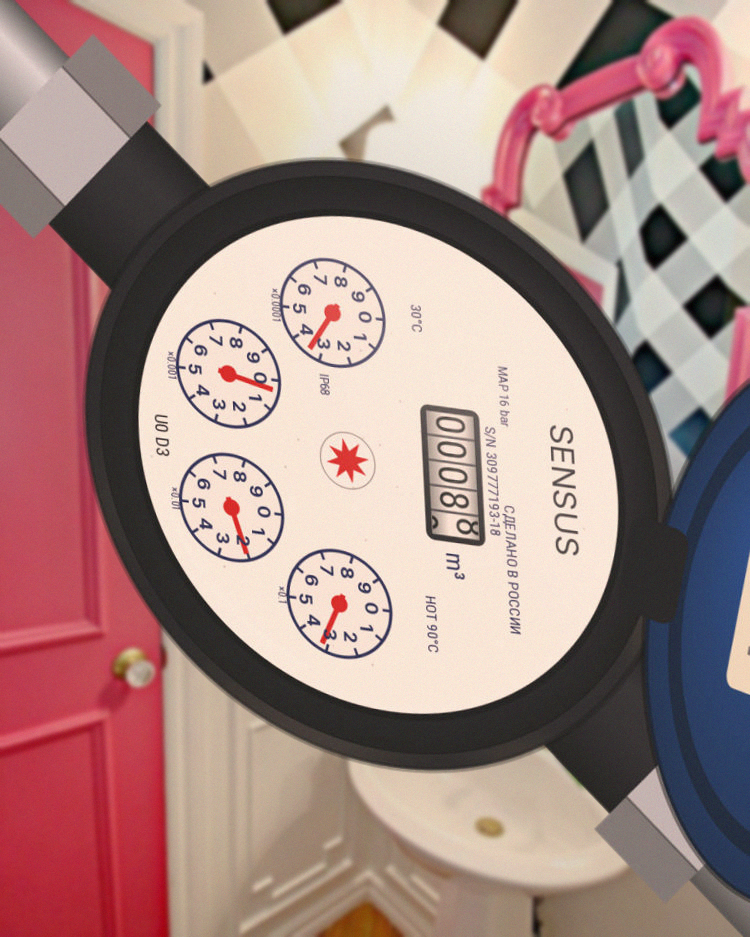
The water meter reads 88.3203 m³
